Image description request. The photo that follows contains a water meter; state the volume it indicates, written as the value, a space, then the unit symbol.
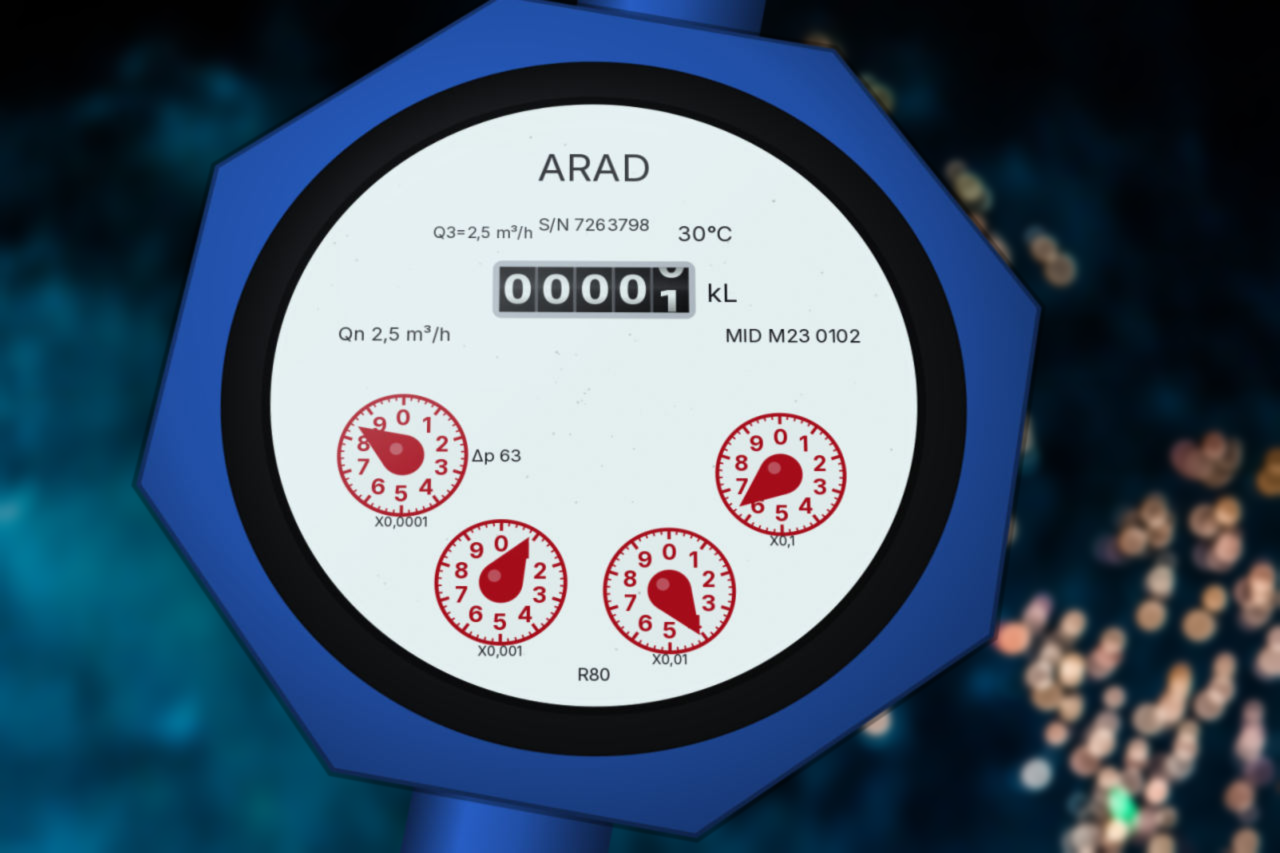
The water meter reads 0.6408 kL
